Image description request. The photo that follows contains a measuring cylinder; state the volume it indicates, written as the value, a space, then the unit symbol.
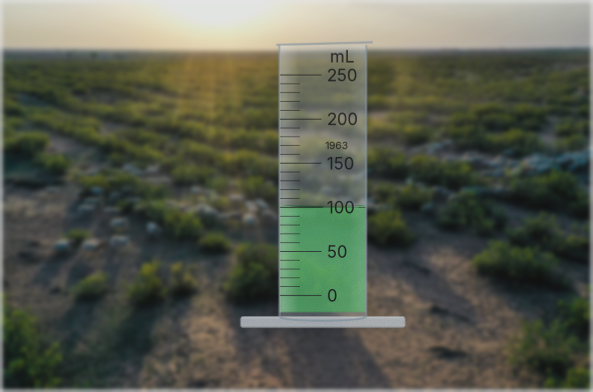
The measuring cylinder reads 100 mL
